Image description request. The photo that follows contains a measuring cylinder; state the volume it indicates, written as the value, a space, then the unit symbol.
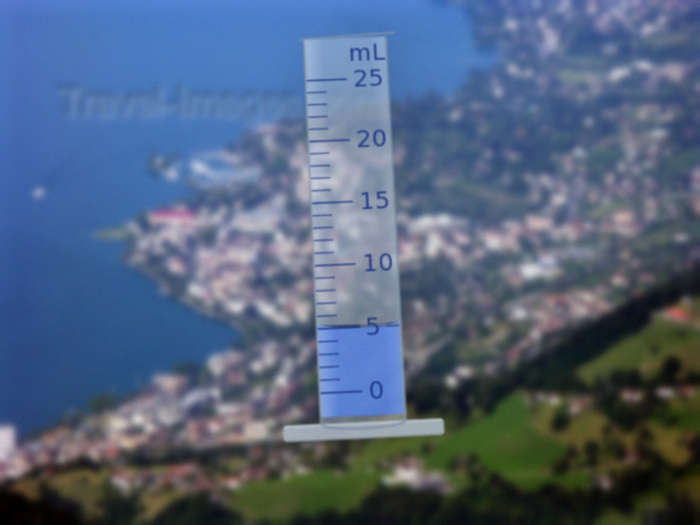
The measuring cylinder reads 5 mL
